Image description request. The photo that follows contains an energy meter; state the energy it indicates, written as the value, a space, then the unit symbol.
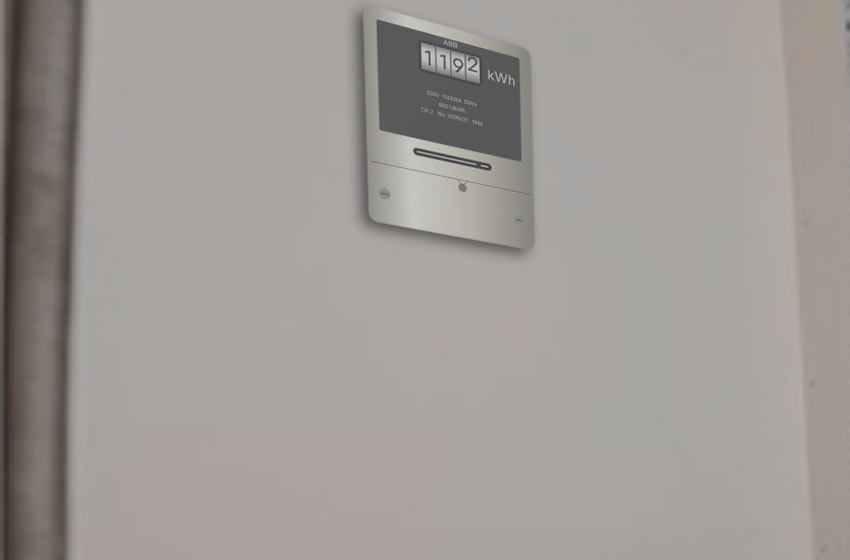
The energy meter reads 1192 kWh
